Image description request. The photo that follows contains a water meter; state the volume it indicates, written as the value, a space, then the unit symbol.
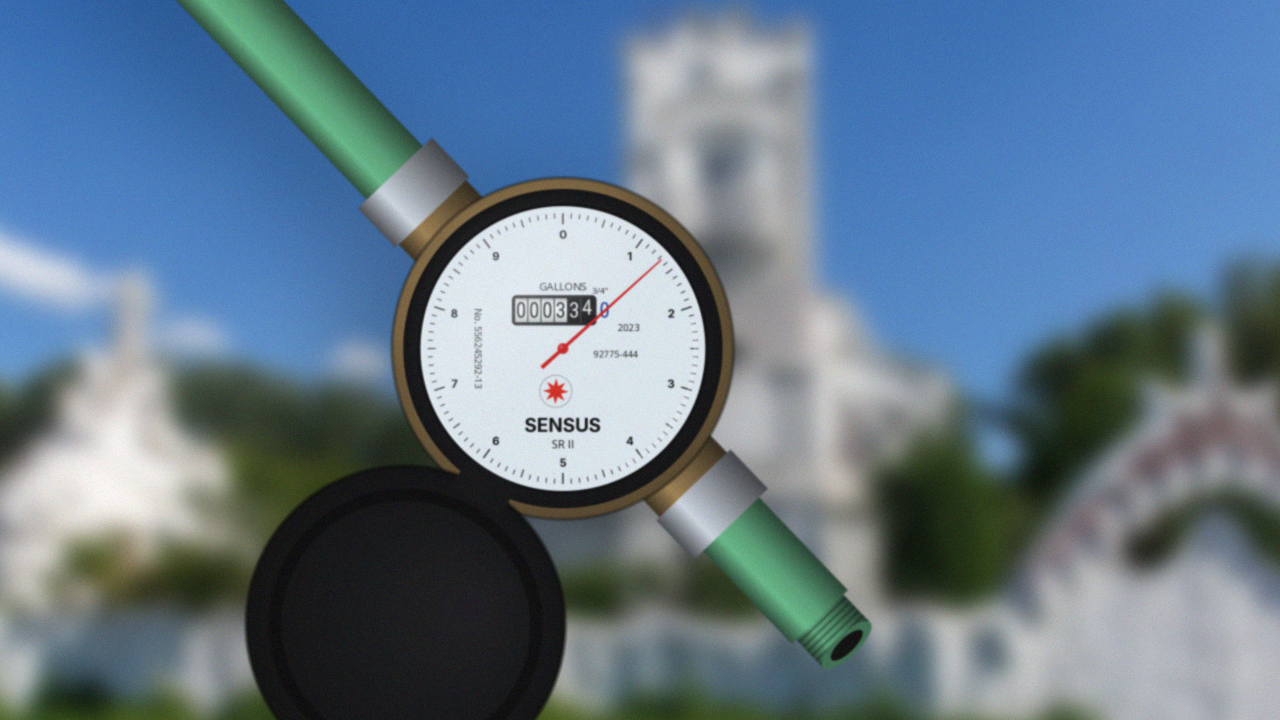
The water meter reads 3341.3 gal
